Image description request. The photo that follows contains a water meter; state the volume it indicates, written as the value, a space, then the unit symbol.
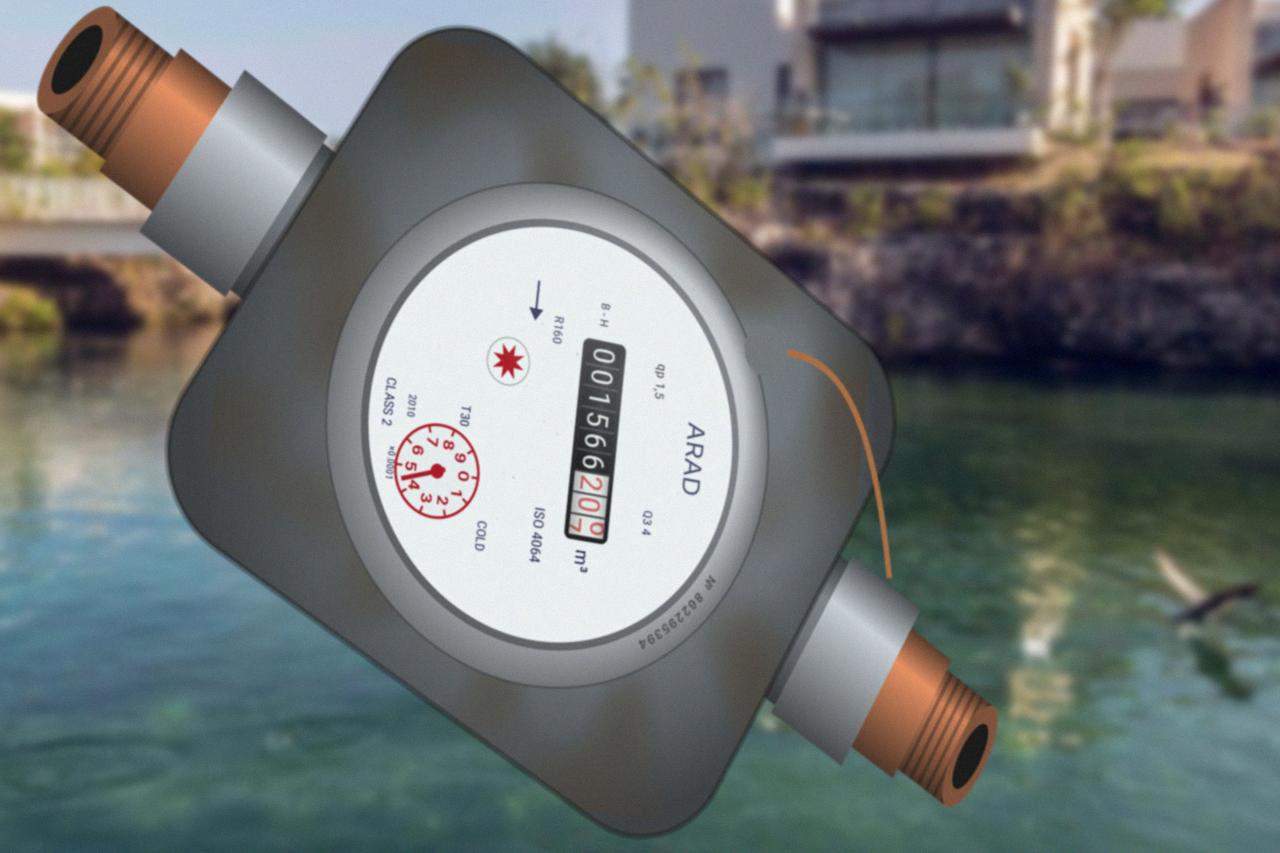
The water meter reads 1566.2064 m³
